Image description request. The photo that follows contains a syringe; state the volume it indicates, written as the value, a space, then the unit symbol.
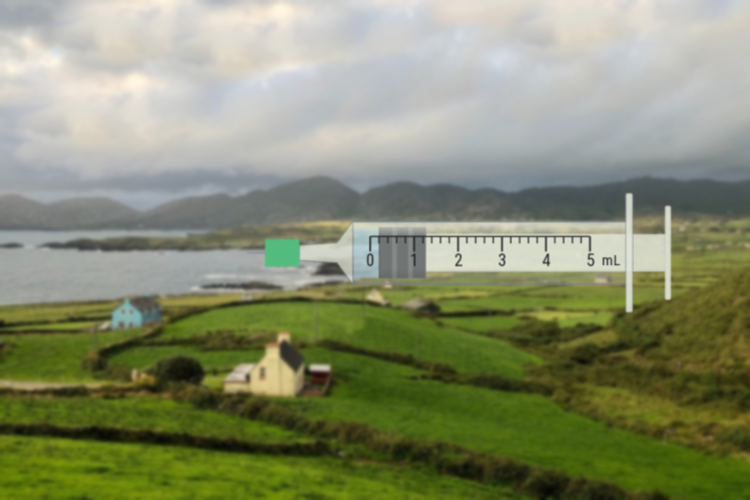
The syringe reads 0.2 mL
